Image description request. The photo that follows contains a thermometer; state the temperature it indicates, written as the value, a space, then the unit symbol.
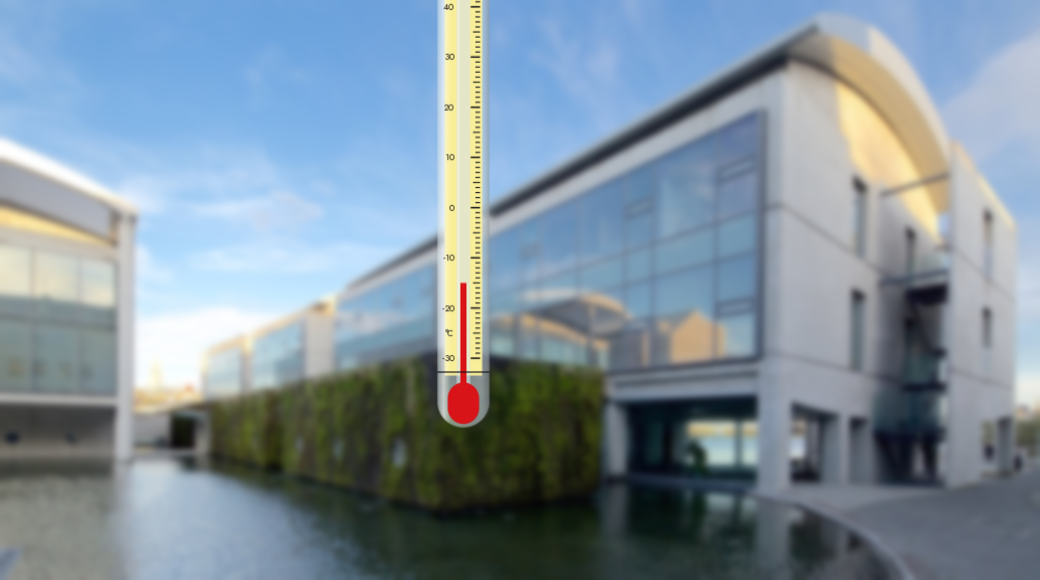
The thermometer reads -15 °C
